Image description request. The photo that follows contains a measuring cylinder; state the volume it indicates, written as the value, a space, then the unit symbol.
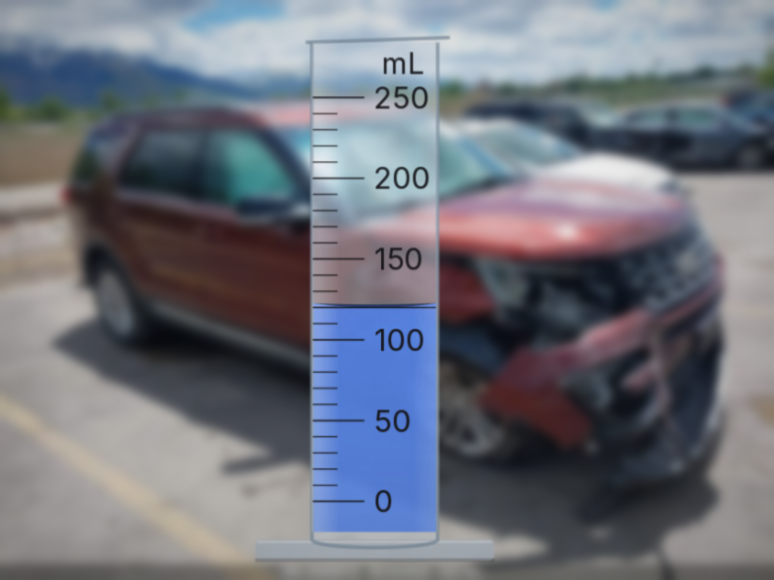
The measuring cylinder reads 120 mL
